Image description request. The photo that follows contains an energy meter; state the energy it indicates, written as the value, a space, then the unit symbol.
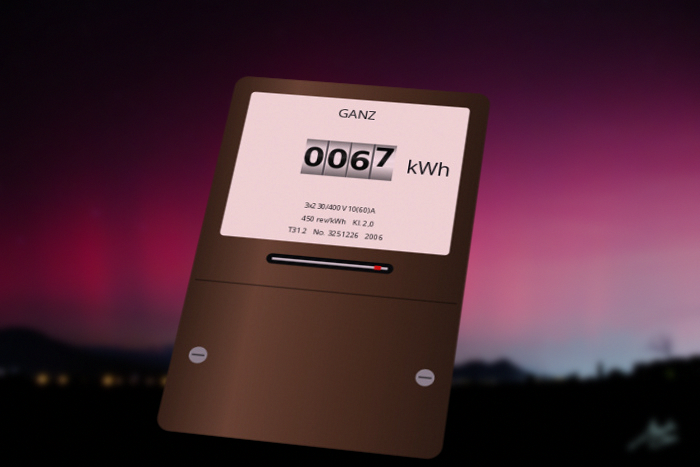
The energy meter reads 67 kWh
